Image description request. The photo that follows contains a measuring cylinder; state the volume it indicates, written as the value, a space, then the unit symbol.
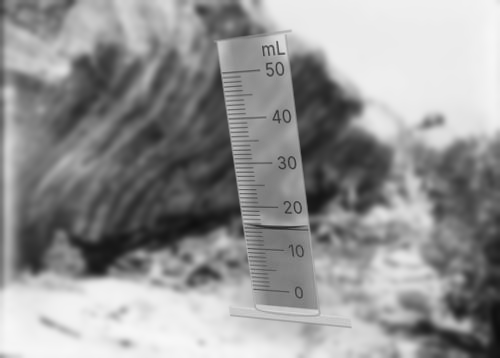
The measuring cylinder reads 15 mL
